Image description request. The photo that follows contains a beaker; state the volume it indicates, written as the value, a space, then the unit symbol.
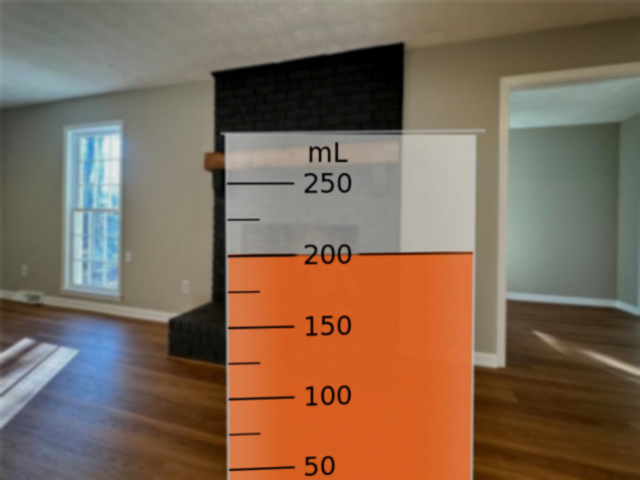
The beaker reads 200 mL
